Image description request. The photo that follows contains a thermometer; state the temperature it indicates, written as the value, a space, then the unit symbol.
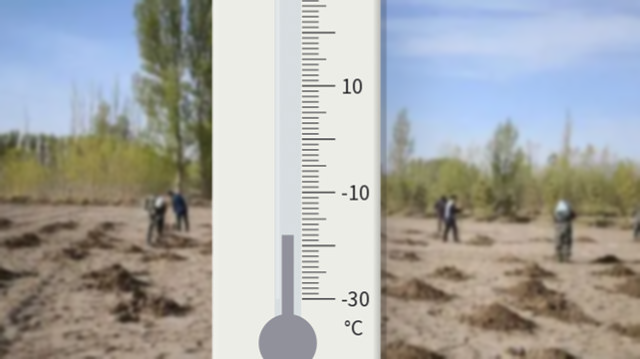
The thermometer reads -18 °C
